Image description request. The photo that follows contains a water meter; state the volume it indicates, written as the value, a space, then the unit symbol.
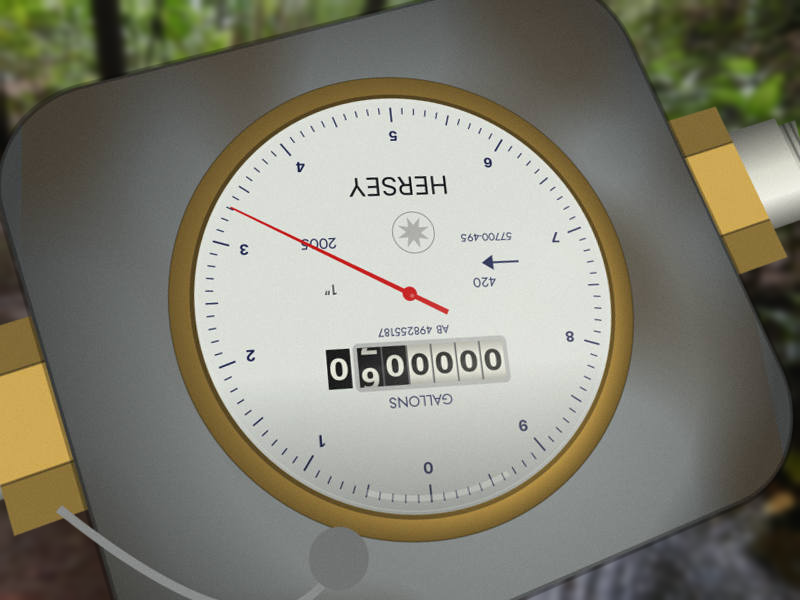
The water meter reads 63.3 gal
